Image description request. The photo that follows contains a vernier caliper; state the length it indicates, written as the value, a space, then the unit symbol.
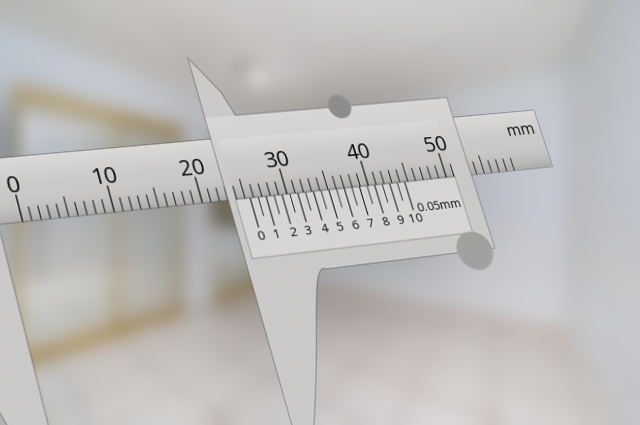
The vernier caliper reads 25.6 mm
